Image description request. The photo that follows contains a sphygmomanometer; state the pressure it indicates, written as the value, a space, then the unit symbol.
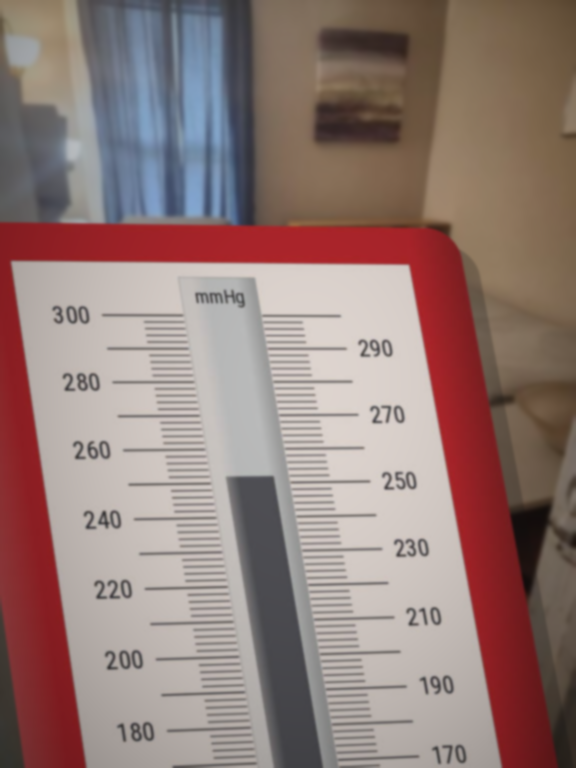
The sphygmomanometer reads 252 mmHg
